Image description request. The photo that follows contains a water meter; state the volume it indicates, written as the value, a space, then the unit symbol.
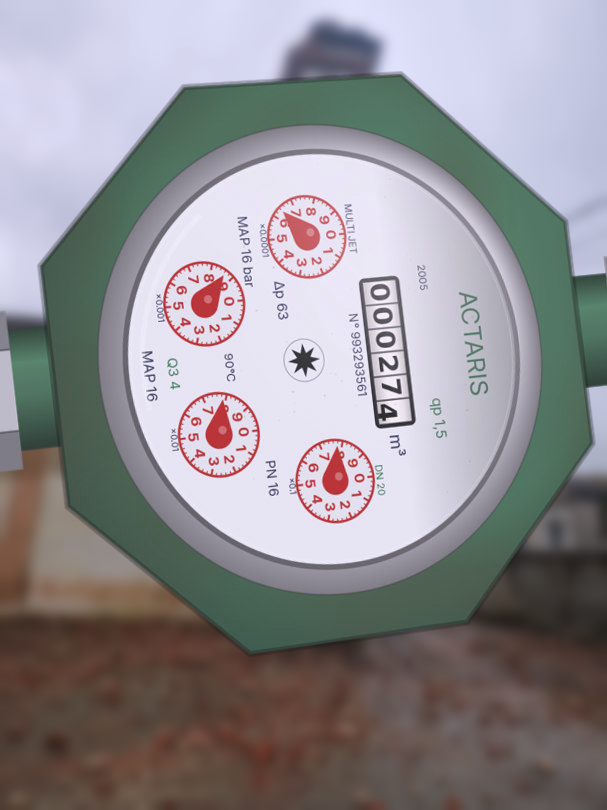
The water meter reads 273.7786 m³
